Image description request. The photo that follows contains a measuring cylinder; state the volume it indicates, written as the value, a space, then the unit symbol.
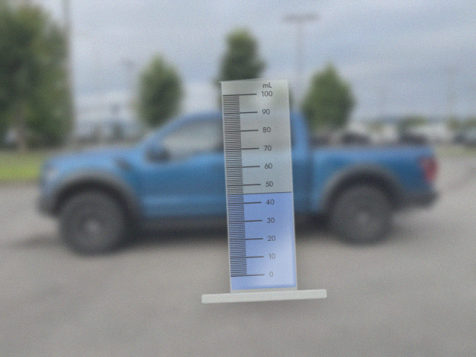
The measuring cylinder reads 45 mL
